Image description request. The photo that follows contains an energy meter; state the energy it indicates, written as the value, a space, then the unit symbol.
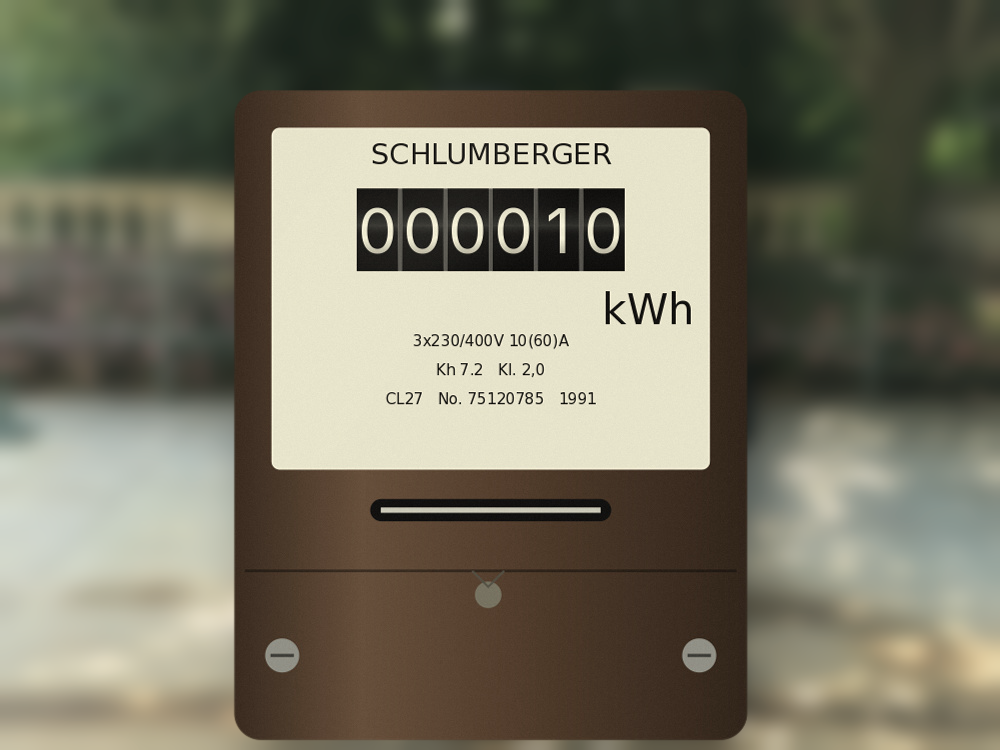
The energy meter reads 10 kWh
